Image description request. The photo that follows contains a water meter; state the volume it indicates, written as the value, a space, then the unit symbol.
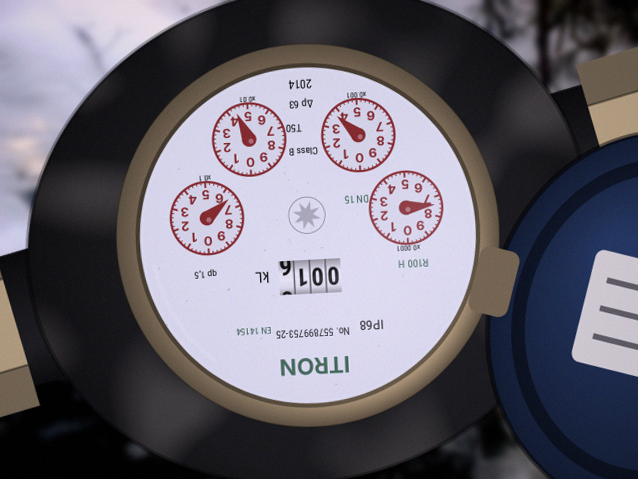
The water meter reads 15.6437 kL
